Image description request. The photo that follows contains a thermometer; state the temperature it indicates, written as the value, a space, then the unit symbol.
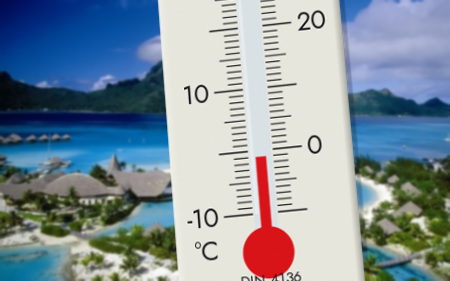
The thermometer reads -1 °C
